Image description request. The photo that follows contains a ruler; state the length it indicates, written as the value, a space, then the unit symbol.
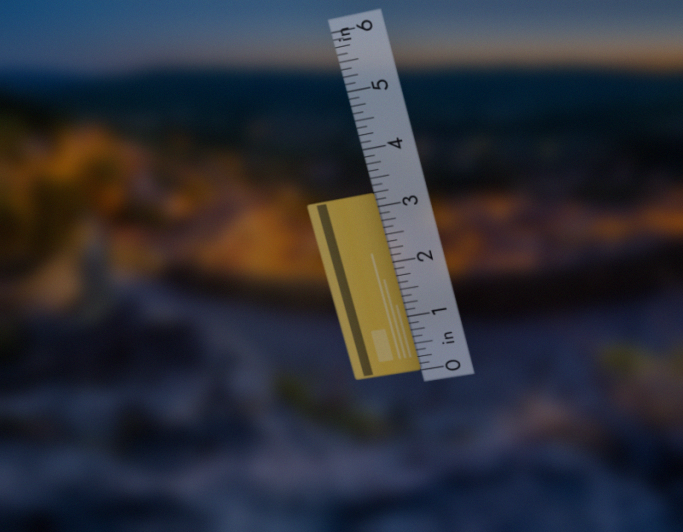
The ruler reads 3.25 in
